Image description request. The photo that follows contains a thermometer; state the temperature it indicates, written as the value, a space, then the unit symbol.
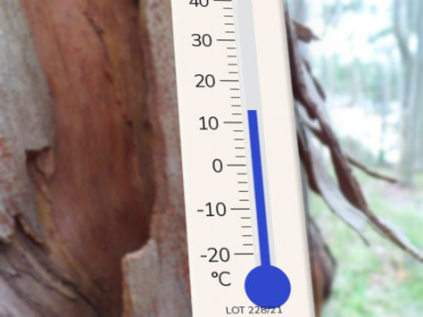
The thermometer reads 13 °C
